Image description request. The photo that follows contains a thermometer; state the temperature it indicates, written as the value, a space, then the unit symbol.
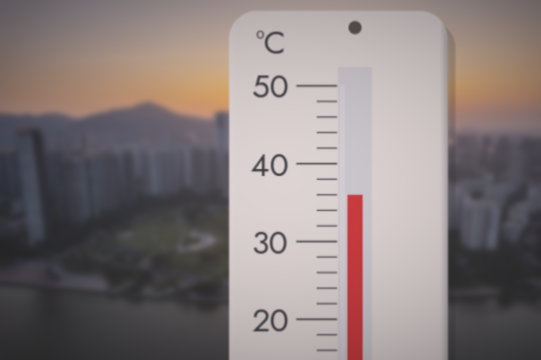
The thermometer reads 36 °C
